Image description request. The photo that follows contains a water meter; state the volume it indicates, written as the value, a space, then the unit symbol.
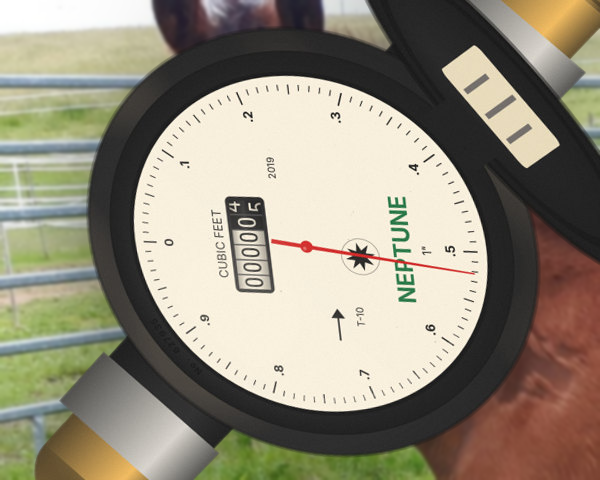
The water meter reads 4.52 ft³
